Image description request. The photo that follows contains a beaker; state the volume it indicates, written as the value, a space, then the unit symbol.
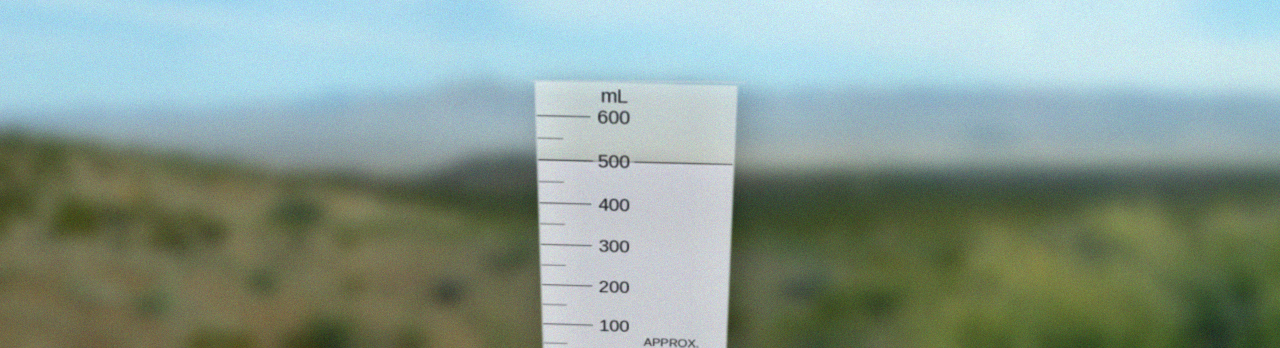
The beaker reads 500 mL
